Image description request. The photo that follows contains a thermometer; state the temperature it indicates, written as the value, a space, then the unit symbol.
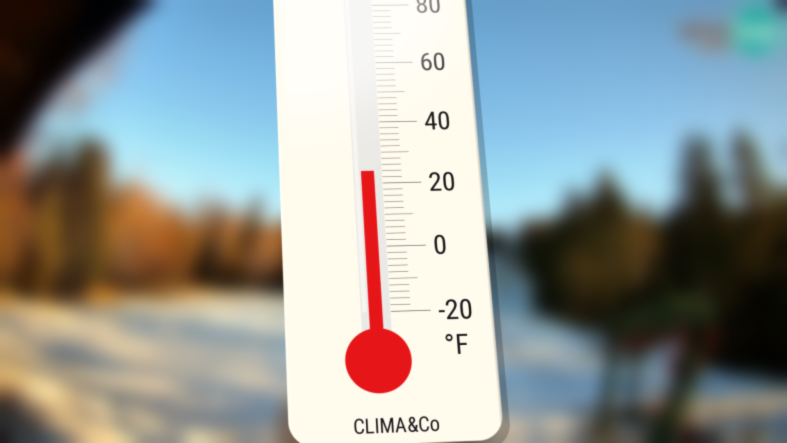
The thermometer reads 24 °F
